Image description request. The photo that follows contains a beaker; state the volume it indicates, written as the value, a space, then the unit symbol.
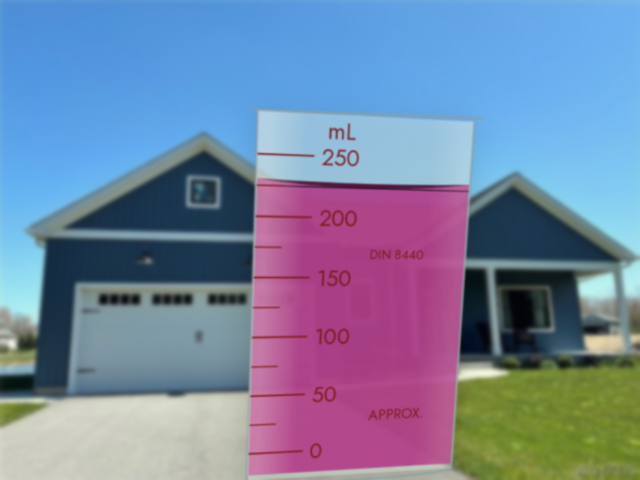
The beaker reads 225 mL
